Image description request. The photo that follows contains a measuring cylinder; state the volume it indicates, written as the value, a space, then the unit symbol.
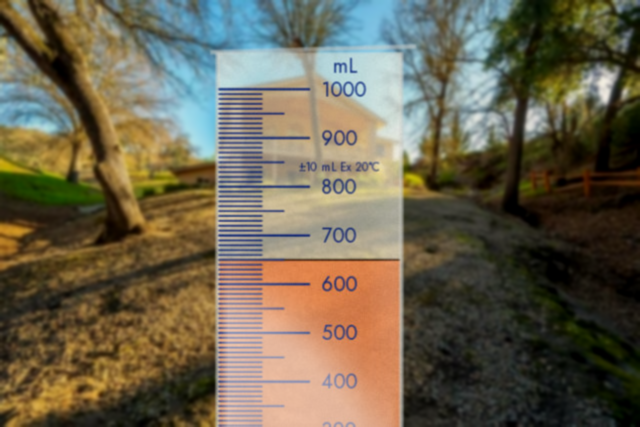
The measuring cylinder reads 650 mL
